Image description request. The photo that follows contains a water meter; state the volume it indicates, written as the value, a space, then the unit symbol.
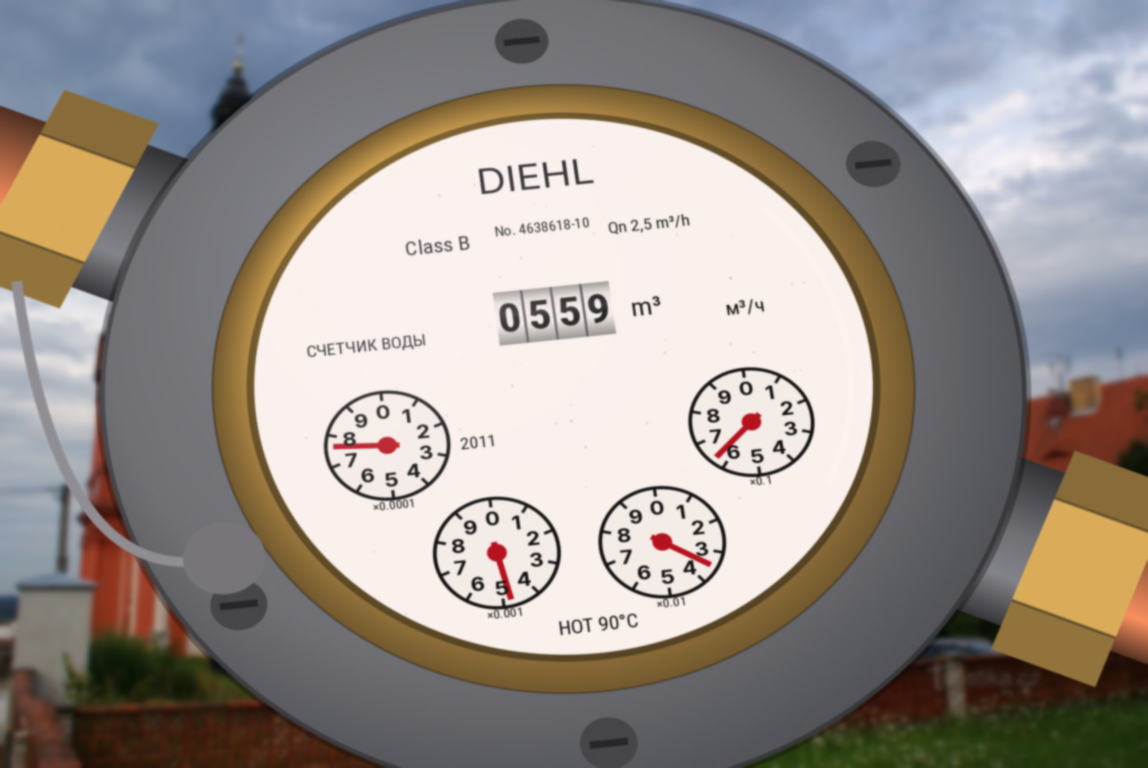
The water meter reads 559.6347 m³
